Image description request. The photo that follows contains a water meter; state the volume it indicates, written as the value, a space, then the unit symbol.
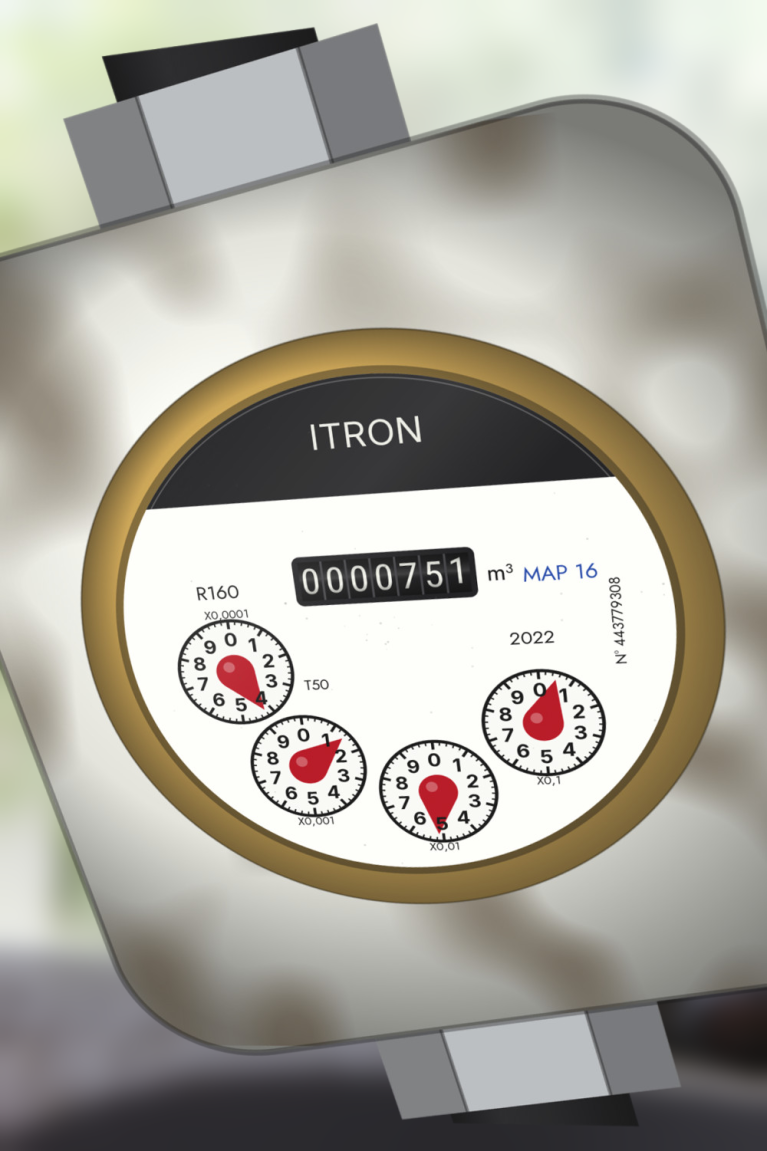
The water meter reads 751.0514 m³
